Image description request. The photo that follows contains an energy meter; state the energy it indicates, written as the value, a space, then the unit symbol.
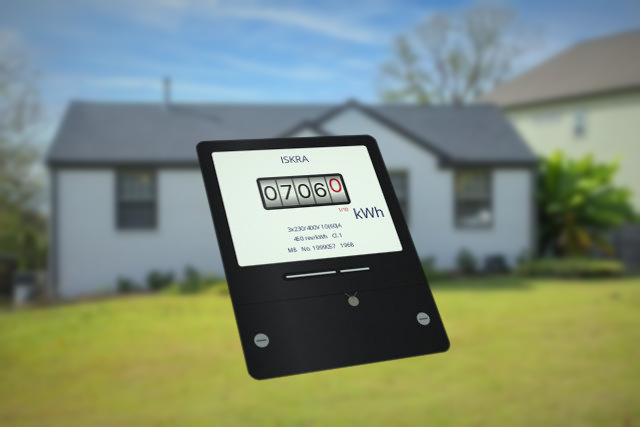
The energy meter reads 706.0 kWh
